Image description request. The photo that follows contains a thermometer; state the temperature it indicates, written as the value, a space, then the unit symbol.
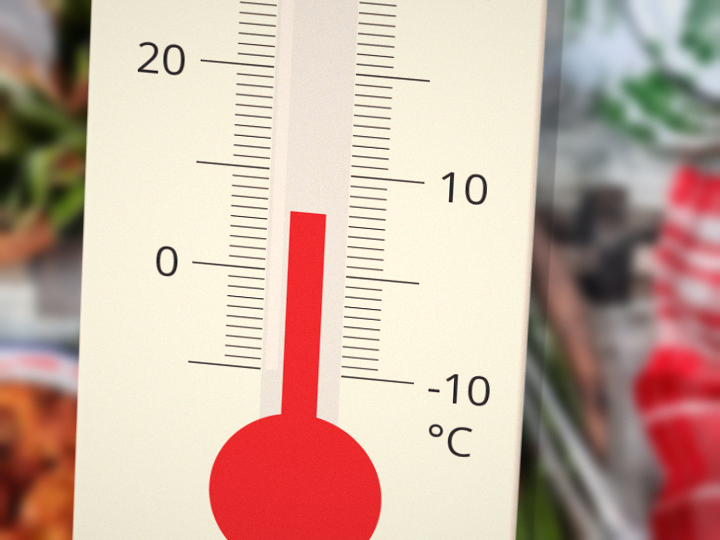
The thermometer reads 6 °C
